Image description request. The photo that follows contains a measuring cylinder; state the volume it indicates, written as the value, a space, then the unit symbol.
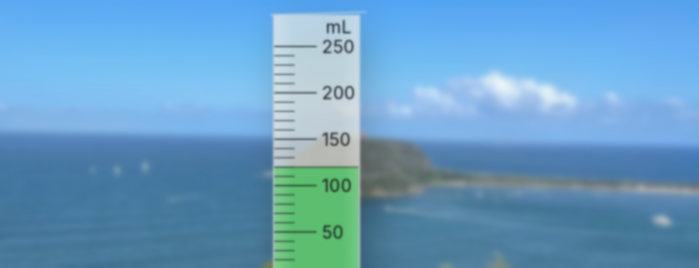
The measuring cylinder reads 120 mL
